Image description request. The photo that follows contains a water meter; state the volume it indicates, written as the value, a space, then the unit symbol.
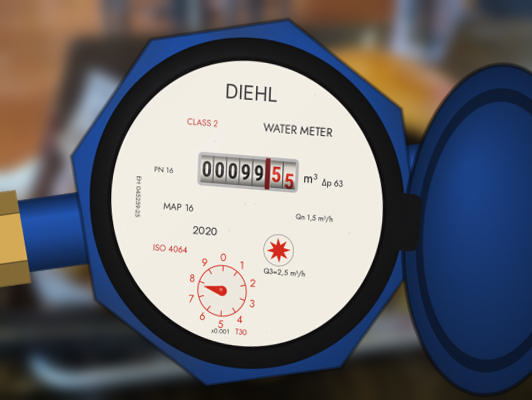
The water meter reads 99.547 m³
